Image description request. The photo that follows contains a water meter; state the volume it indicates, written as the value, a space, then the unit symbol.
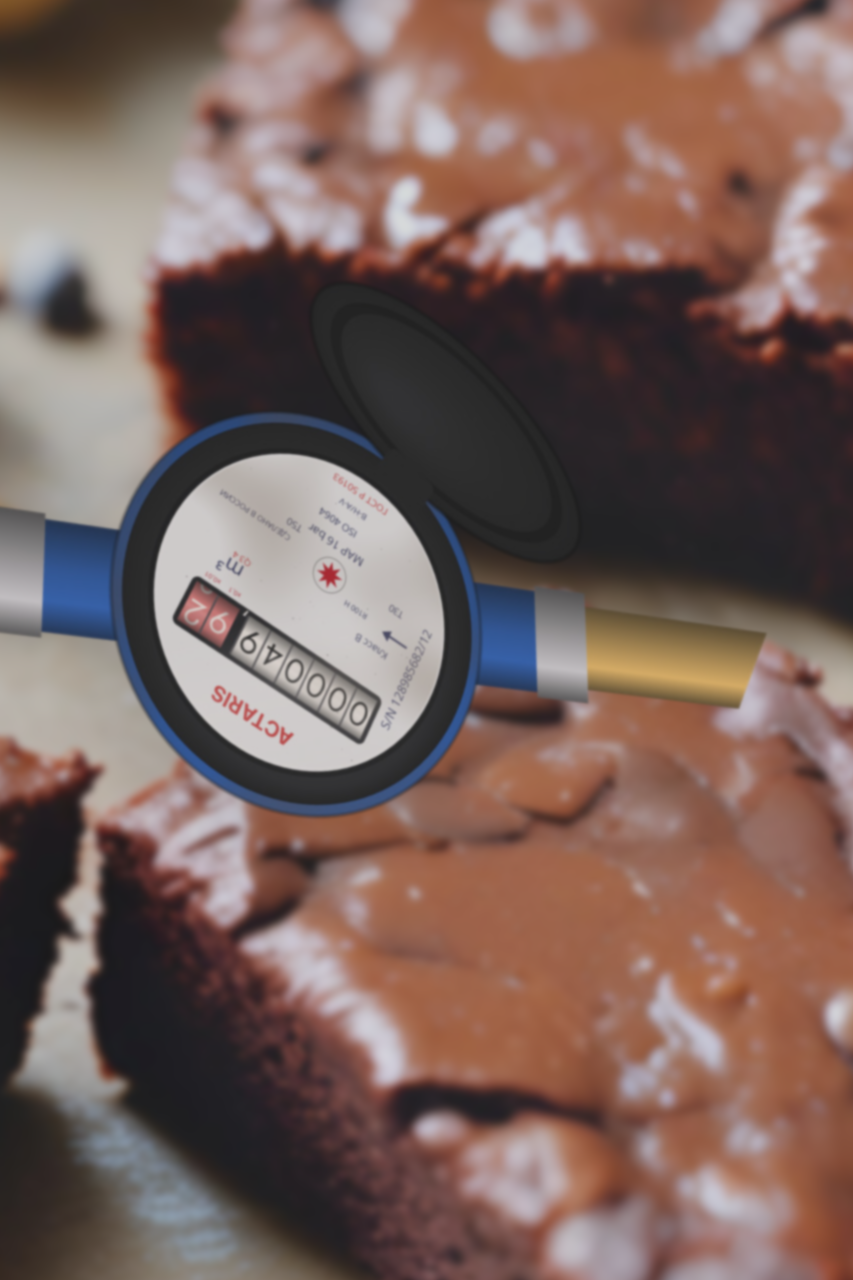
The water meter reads 49.92 m³
